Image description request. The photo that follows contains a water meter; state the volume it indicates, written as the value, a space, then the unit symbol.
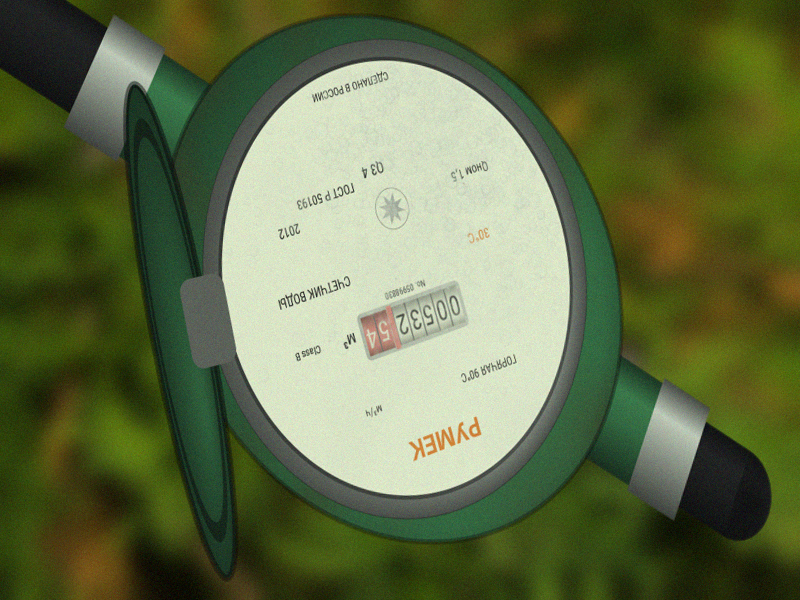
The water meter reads 532.54 m³
